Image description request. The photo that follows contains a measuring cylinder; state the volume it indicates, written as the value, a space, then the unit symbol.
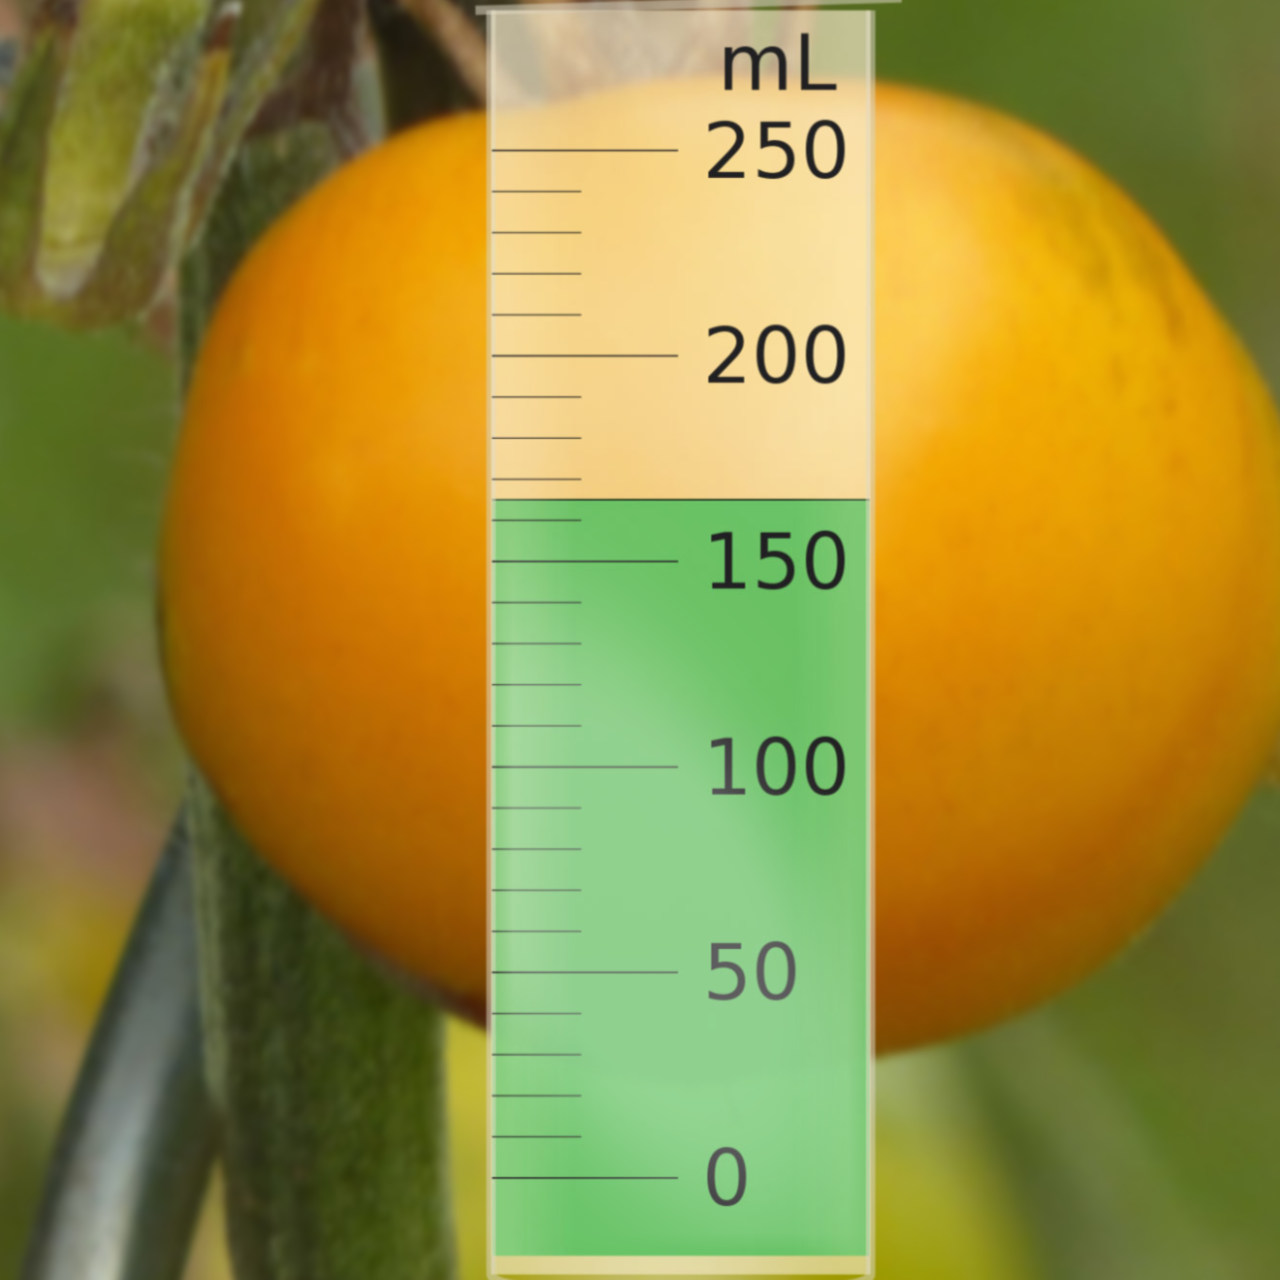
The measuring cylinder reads 165 mL
